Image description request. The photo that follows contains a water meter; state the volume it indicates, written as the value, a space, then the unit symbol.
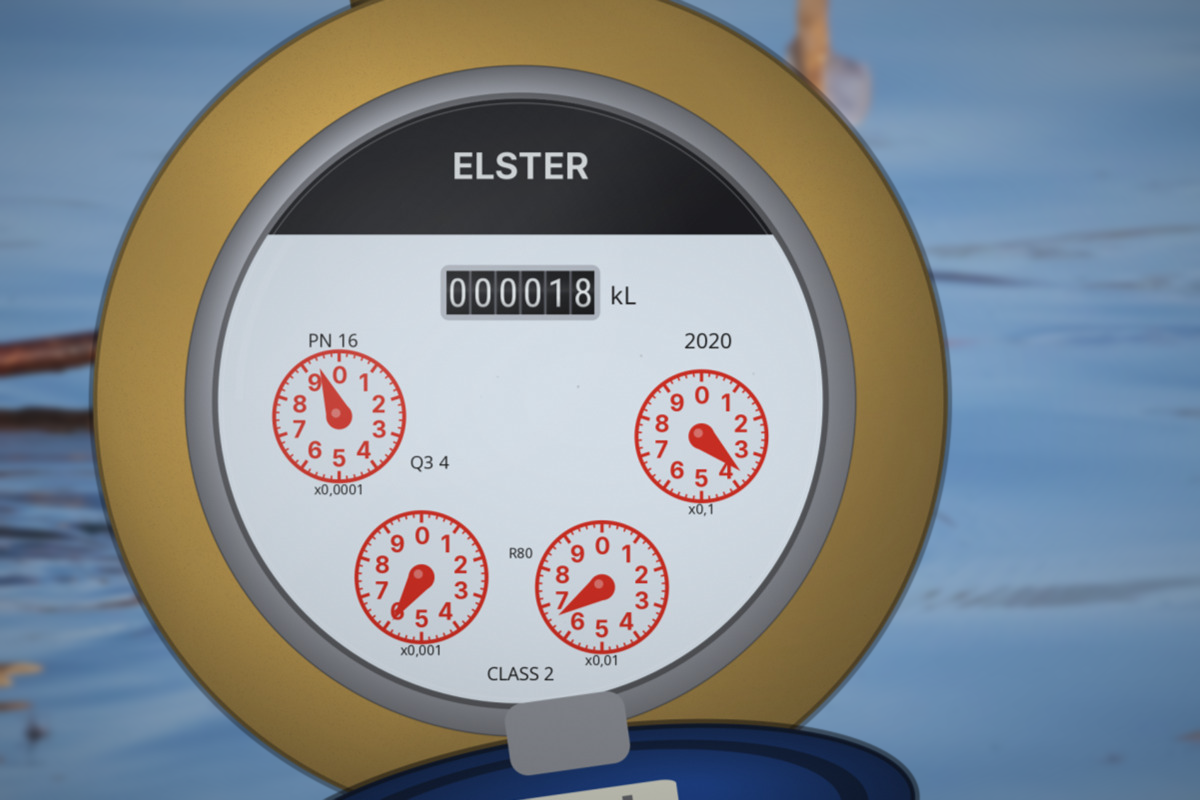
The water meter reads 18.3659 kL
